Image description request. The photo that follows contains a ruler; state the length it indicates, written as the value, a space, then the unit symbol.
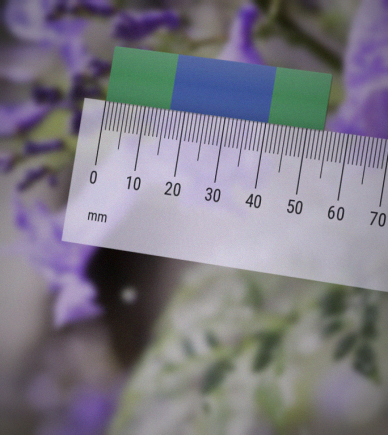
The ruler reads 54 mm
